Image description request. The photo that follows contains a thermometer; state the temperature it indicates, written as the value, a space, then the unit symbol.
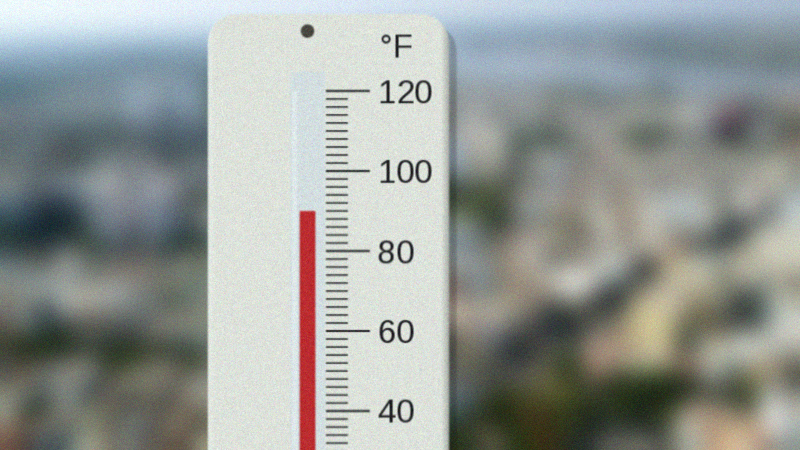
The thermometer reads 90 °F
